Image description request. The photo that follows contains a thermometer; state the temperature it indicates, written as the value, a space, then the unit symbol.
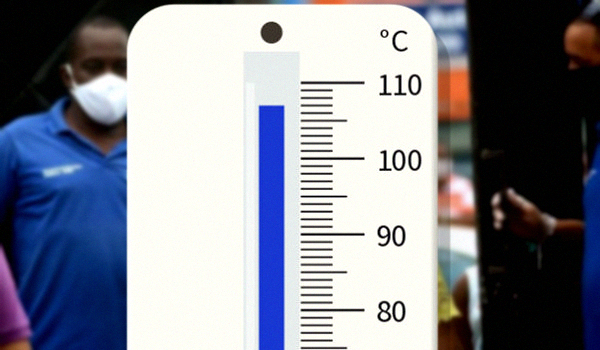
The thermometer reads 107 °C
